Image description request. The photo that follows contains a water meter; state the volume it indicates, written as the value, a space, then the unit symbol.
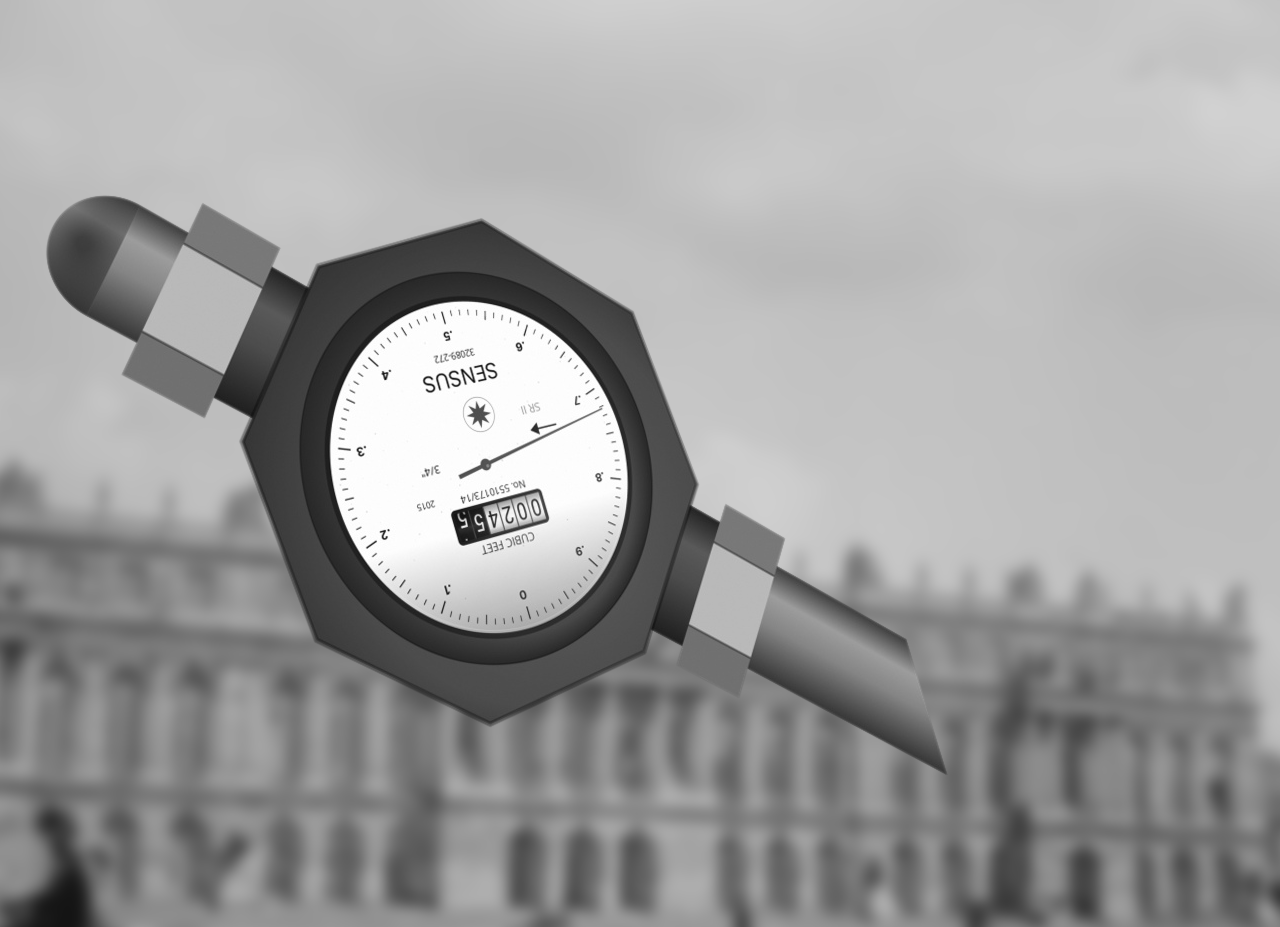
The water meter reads 2454.72 ft³
